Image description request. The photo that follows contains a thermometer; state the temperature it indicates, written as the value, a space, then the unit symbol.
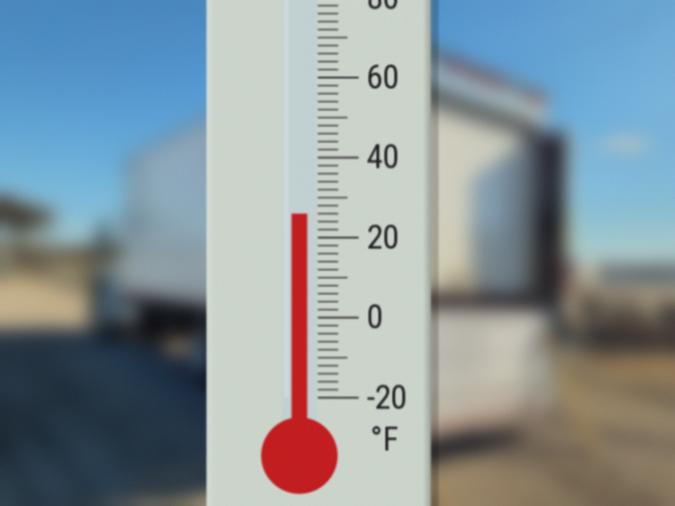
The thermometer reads 26 °F
